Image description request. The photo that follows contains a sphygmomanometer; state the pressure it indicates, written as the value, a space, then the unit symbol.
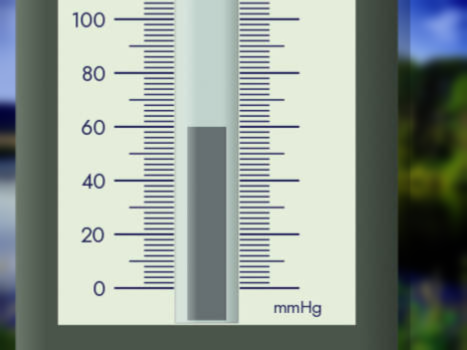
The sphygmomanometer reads 60 mmHg
